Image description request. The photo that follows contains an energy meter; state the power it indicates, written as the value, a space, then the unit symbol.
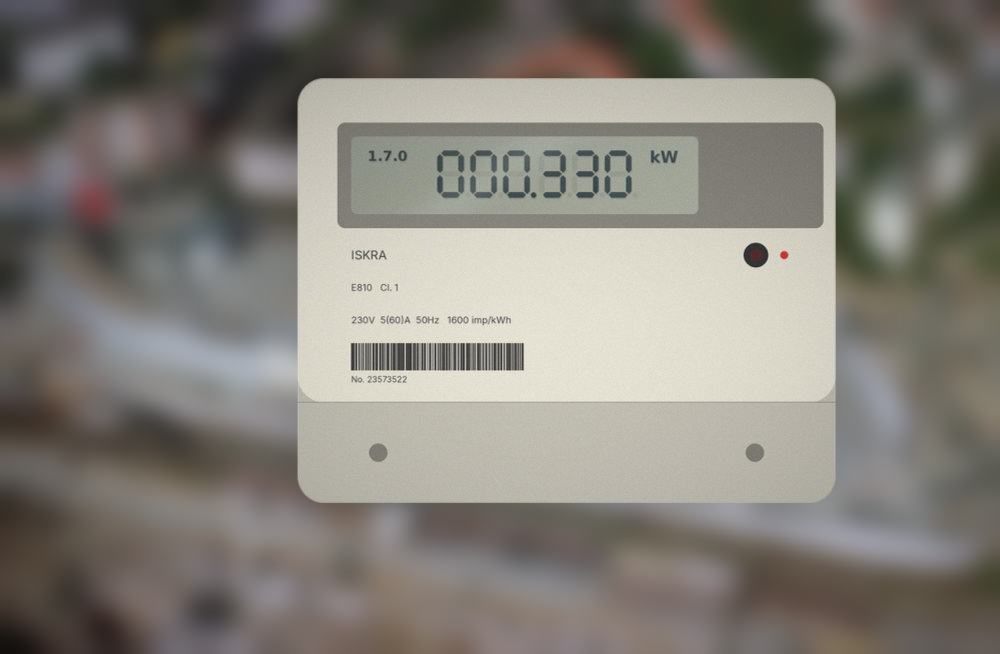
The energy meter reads 0.330 kW
